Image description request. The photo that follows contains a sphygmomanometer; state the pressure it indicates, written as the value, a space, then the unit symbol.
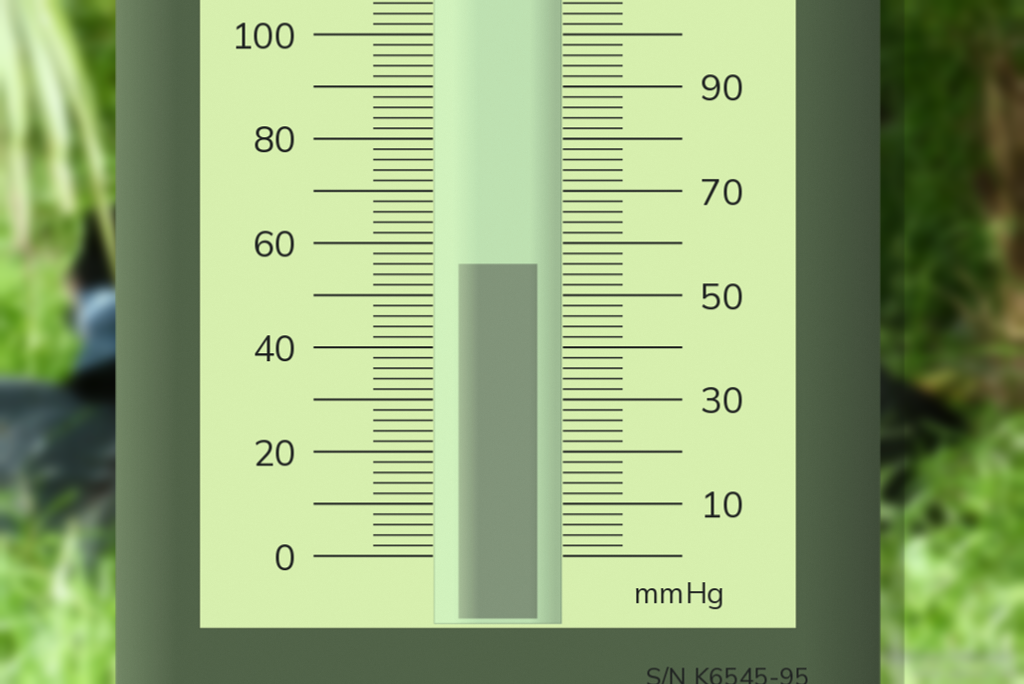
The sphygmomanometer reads 56 mmHg
